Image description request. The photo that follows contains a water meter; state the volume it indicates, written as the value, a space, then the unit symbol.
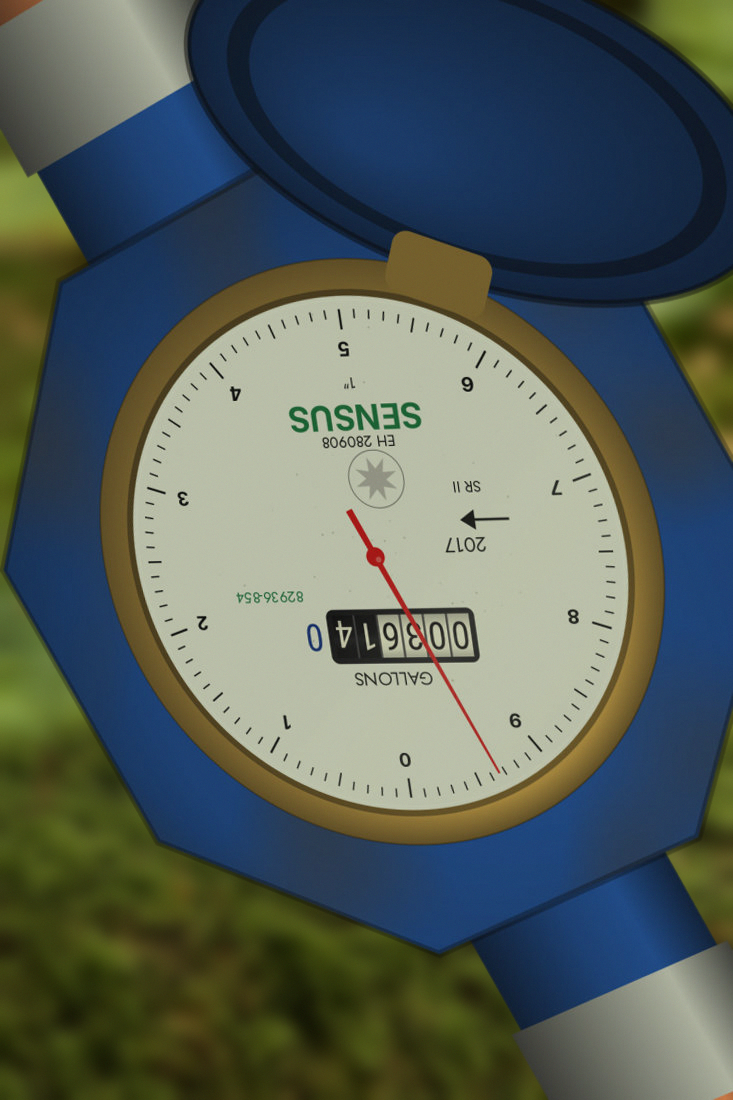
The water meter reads 36139.3 gal
